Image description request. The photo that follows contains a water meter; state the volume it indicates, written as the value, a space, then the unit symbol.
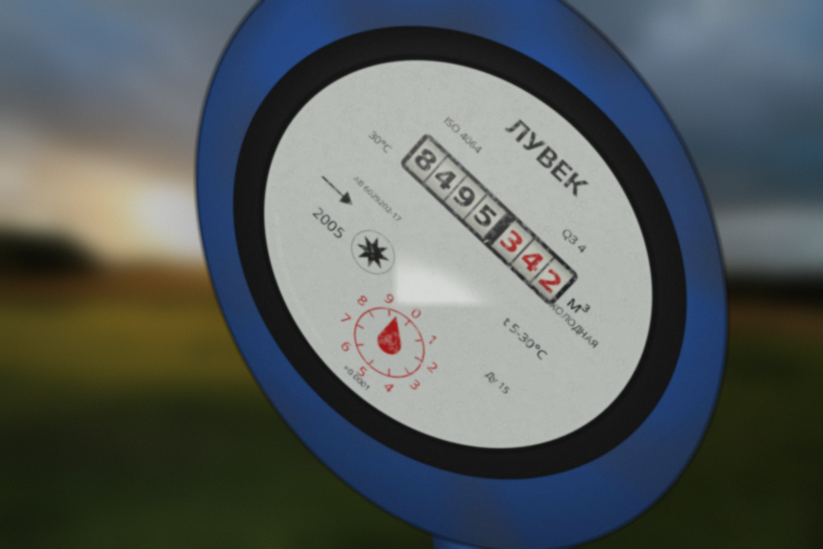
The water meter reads 8495.3419 m³
